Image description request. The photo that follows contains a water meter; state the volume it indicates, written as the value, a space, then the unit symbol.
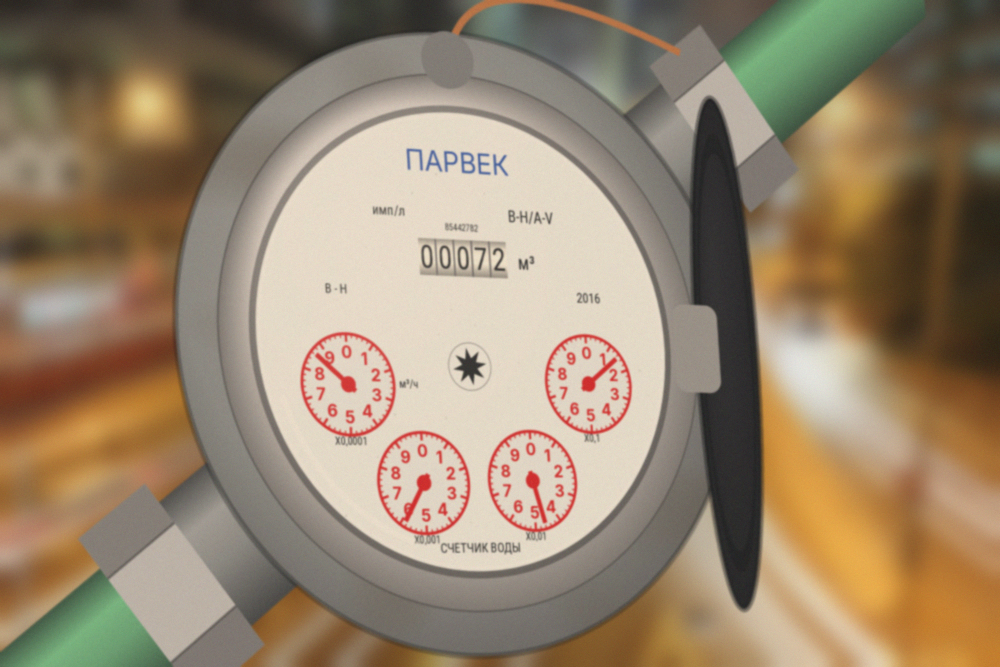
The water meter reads 72.1458 m³
